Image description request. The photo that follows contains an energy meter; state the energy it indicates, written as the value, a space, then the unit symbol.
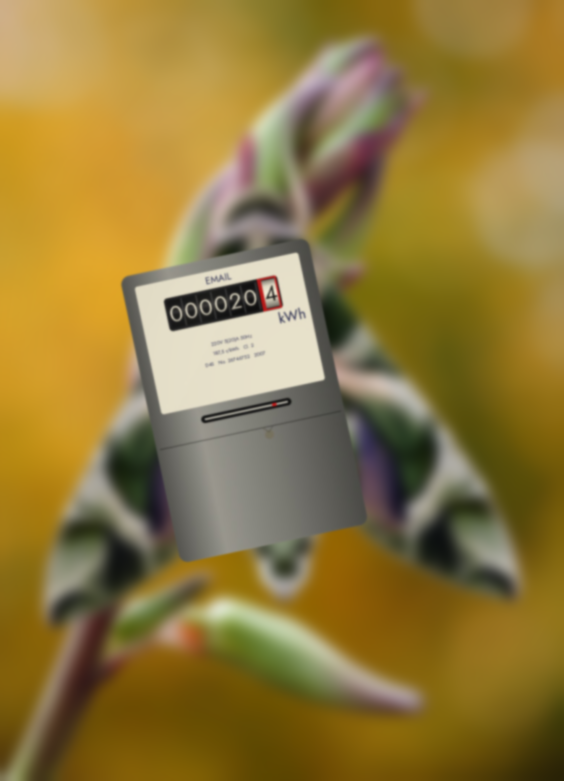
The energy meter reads 20.4 kWh
